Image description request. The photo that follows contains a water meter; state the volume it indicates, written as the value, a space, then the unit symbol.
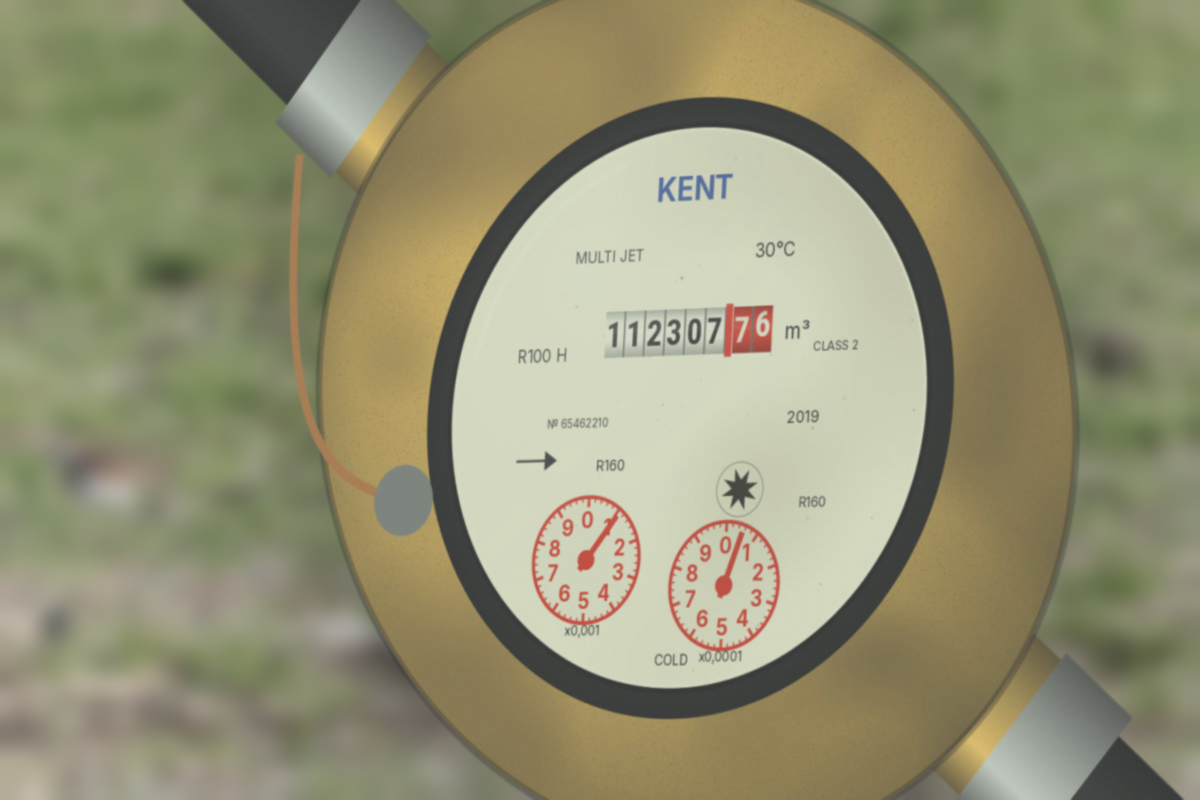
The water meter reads 112307.7610 m³
